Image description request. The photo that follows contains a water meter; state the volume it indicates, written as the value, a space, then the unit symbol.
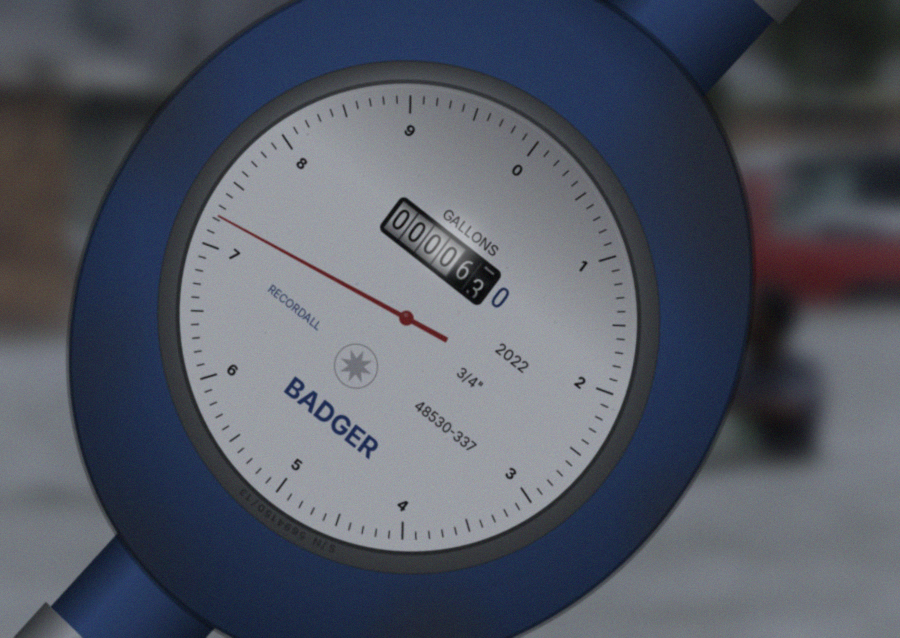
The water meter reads 627.2 gal
